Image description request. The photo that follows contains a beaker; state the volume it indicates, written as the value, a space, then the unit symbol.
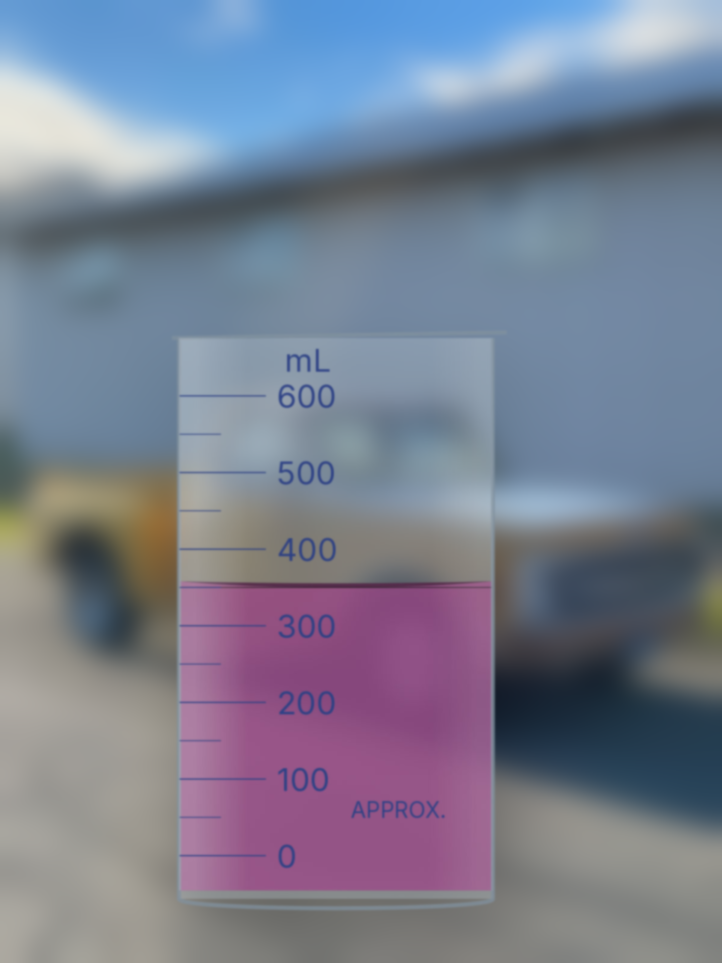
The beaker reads 350 mL
